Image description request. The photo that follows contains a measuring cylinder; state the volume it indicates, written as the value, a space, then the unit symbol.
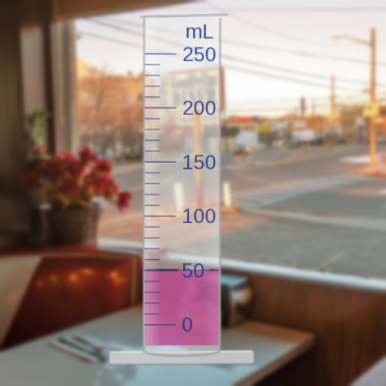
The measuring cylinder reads 50 mL
